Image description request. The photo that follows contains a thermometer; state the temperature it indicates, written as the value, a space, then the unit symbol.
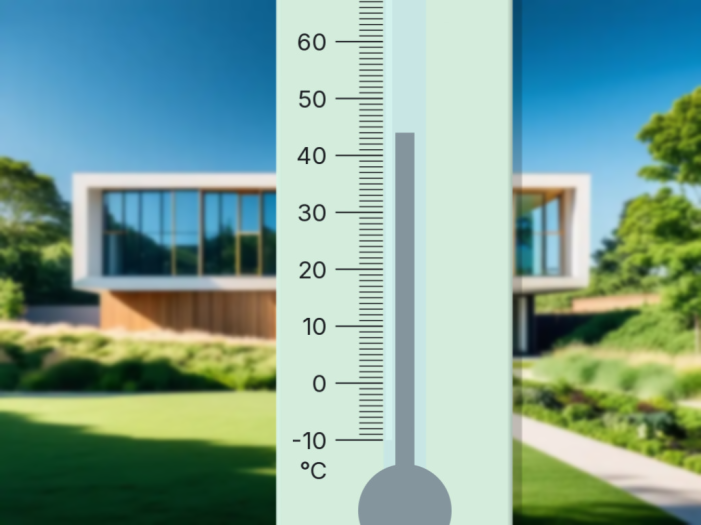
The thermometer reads 44 °C
